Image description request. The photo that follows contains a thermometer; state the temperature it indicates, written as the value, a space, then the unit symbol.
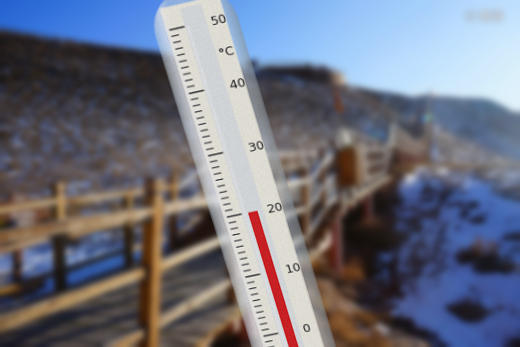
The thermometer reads 20 °C
